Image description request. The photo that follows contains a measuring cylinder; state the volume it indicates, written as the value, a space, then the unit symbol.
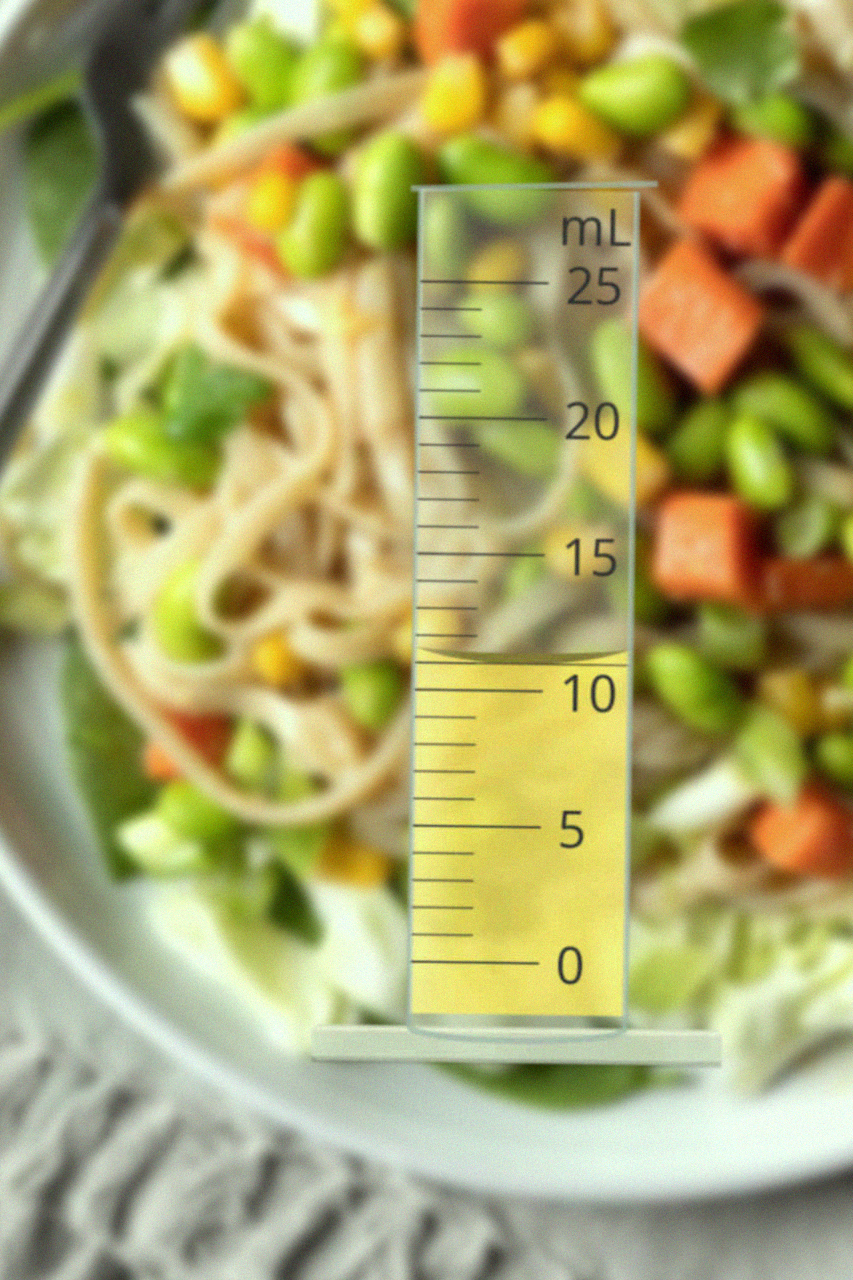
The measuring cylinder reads 11 mL
